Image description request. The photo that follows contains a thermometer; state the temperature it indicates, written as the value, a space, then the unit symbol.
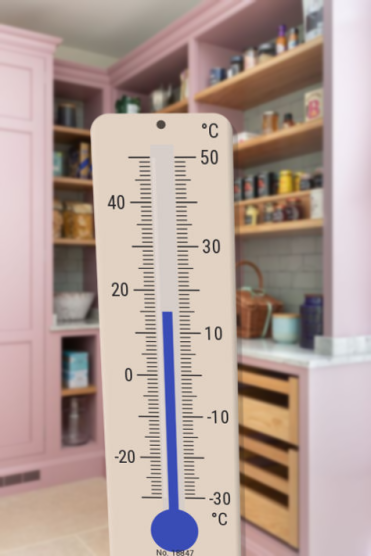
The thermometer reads 15 °C
